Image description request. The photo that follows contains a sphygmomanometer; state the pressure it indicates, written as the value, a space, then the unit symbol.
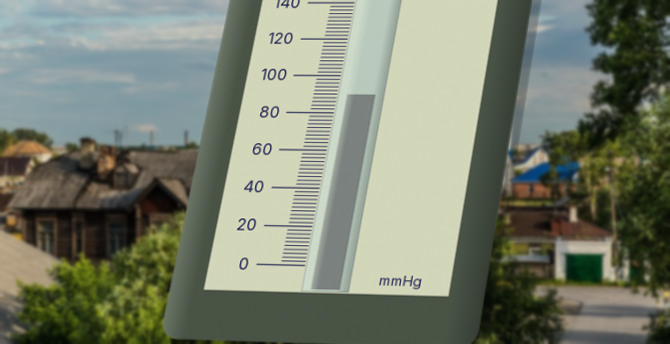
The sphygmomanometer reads 90 mmHg
